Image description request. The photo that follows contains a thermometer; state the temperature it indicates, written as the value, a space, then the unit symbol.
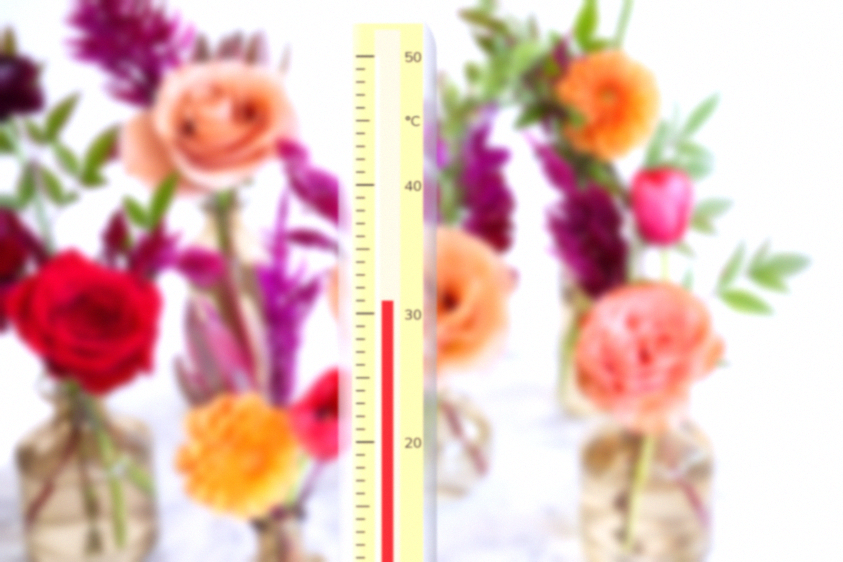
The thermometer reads 31 °C
